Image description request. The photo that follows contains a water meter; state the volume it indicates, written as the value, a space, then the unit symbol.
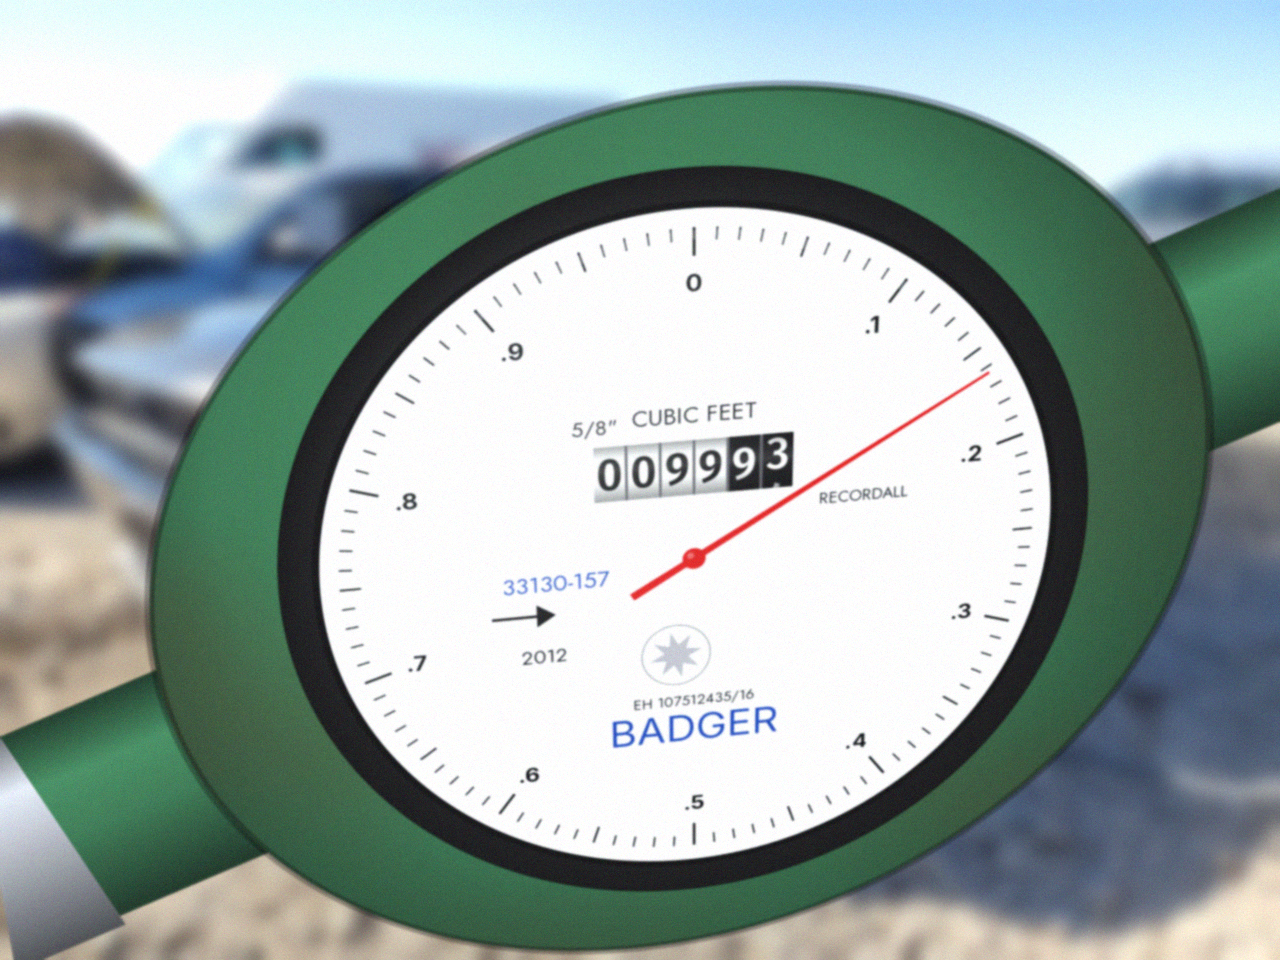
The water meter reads 9993.16 ft³
